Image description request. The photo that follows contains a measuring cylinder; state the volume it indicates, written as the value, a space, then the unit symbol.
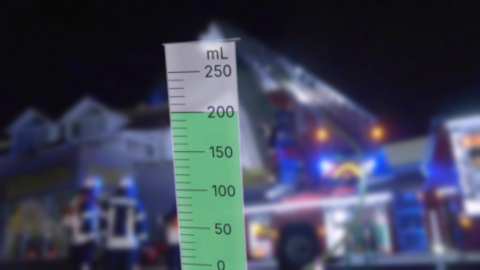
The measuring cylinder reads 200 mL
